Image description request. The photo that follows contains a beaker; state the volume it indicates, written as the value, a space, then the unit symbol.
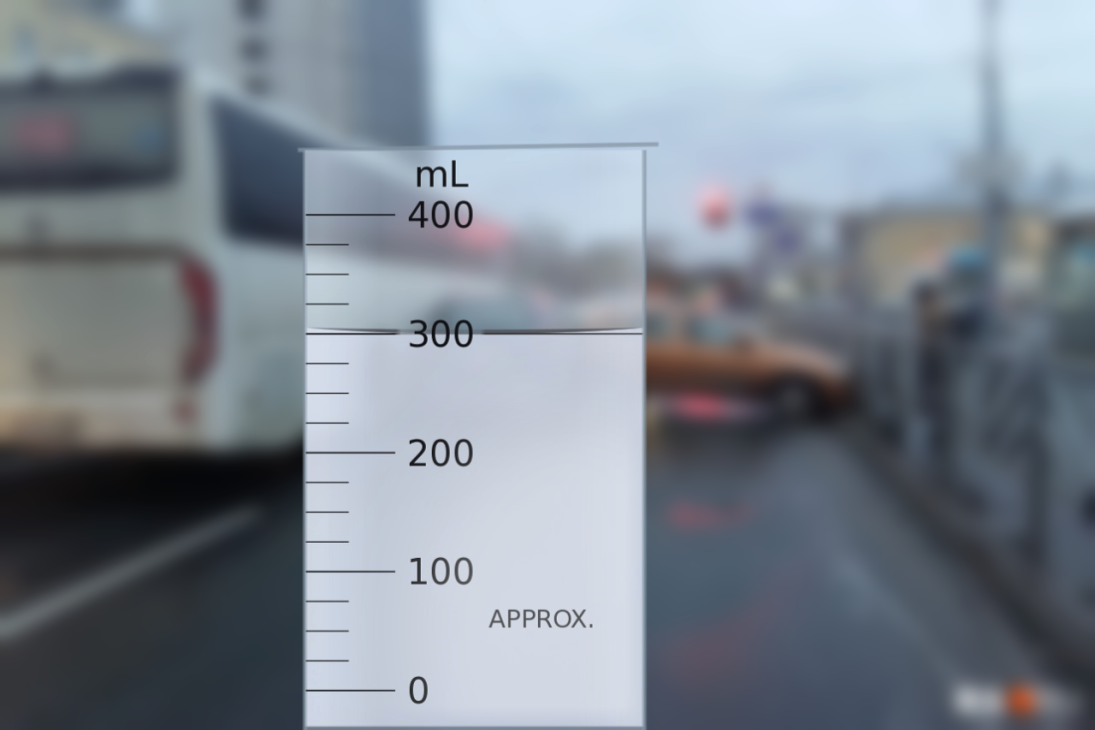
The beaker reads 300 mL
